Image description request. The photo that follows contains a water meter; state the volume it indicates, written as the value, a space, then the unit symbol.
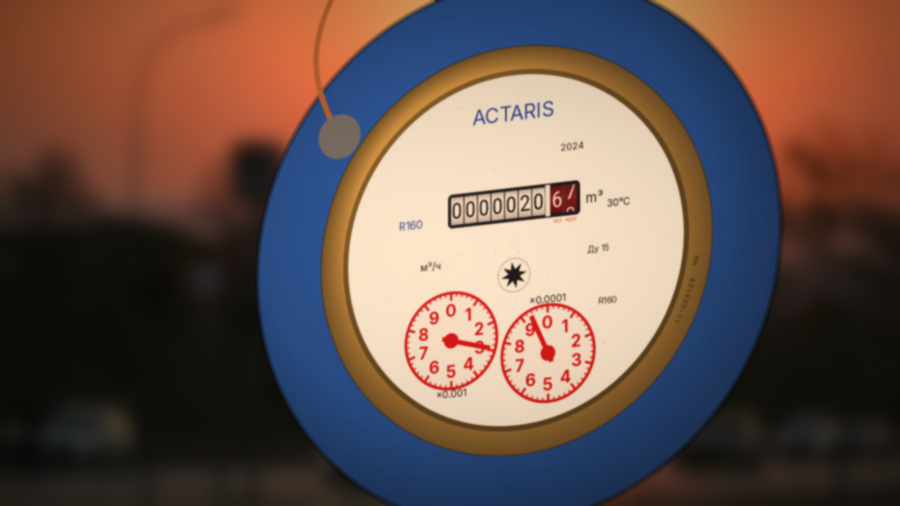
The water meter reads 20.6729 m³
